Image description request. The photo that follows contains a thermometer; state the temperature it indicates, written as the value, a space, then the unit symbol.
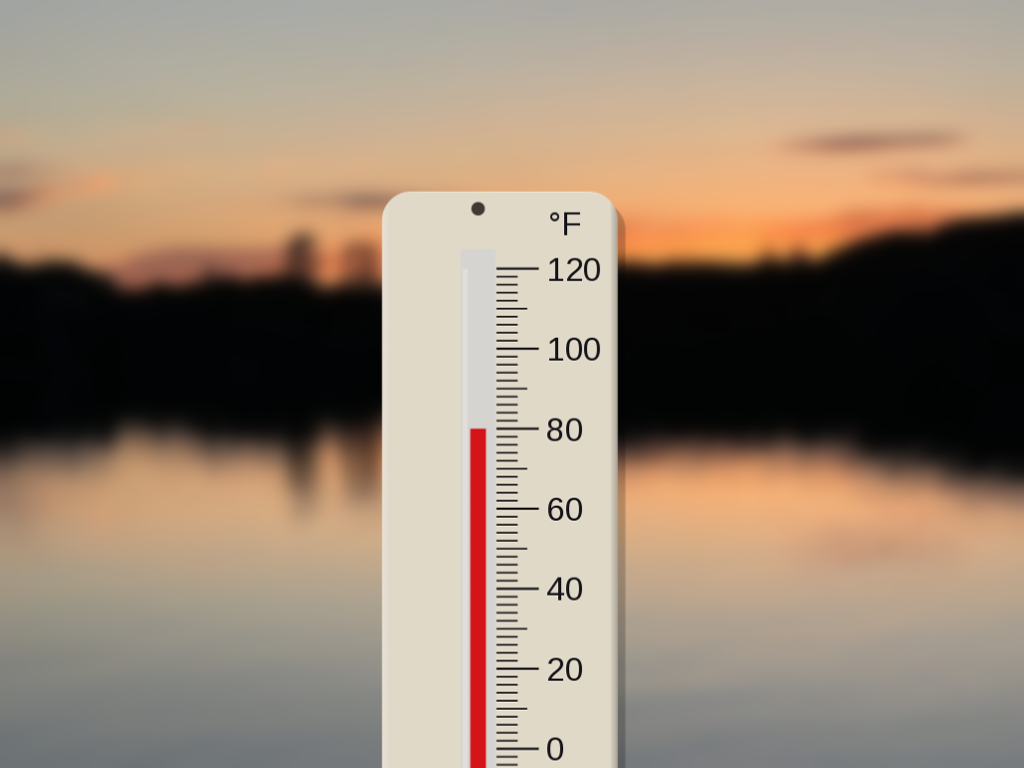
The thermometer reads 80 °F
